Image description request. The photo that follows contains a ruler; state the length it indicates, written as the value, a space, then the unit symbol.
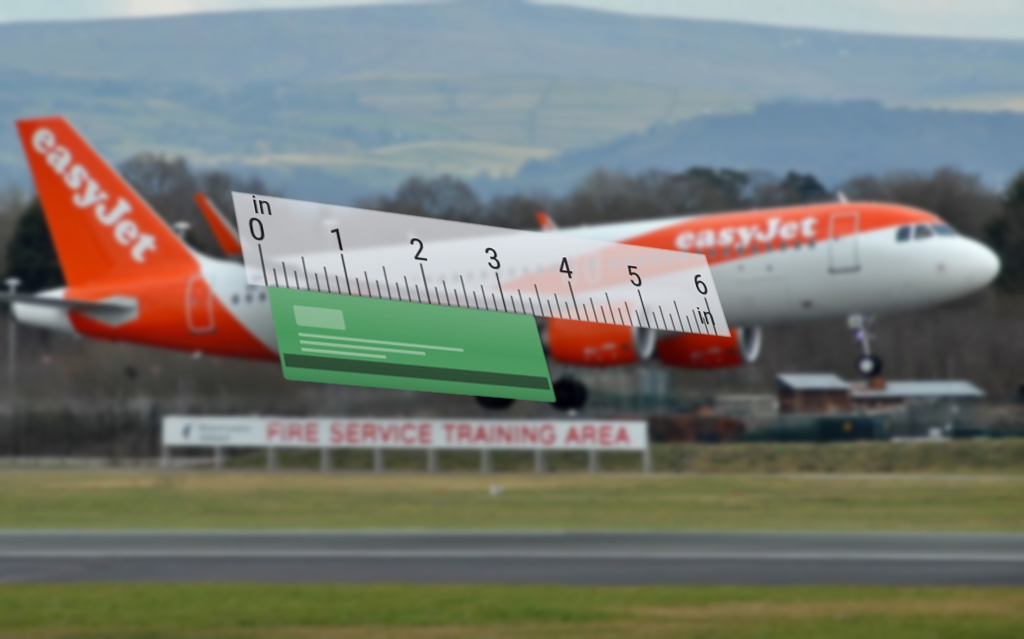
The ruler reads 3.375 in
